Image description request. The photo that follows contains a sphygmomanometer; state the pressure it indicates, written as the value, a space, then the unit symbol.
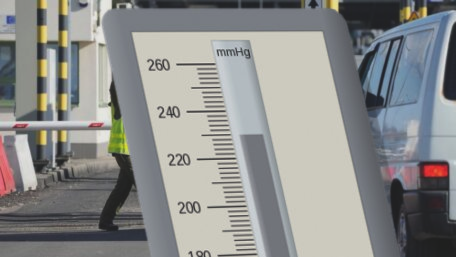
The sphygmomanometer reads 230 mmHg
